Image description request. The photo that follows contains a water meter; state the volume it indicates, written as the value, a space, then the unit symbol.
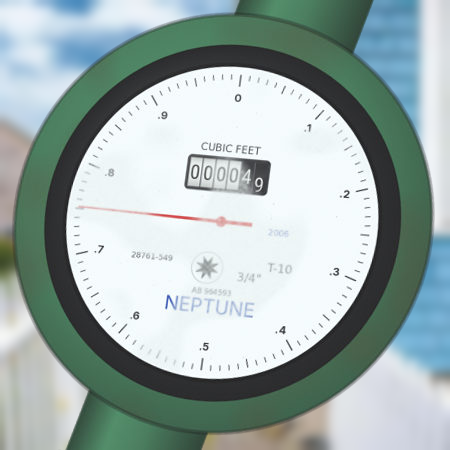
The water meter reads 48.75 ft³
